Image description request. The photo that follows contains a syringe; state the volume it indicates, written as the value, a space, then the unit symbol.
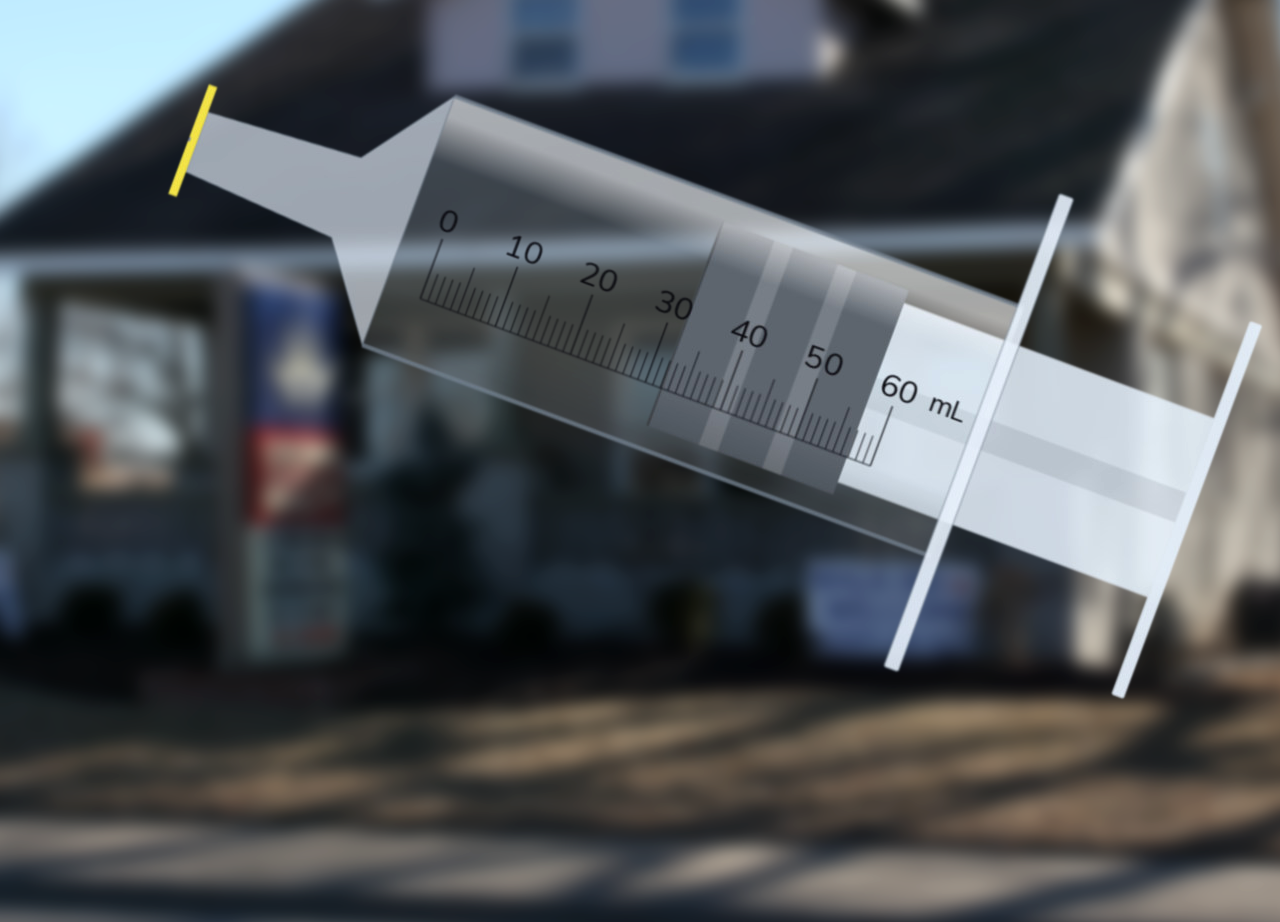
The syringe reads 32 mL
